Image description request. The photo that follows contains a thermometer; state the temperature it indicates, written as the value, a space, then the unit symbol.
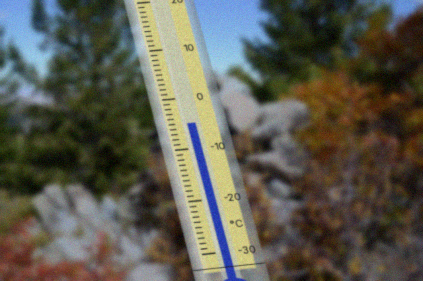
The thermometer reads -5 °C
